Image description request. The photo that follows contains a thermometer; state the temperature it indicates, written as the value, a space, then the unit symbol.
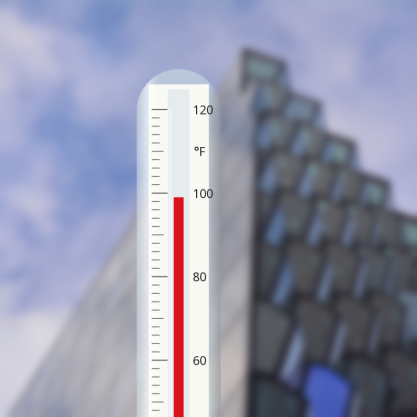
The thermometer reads 99 °F
